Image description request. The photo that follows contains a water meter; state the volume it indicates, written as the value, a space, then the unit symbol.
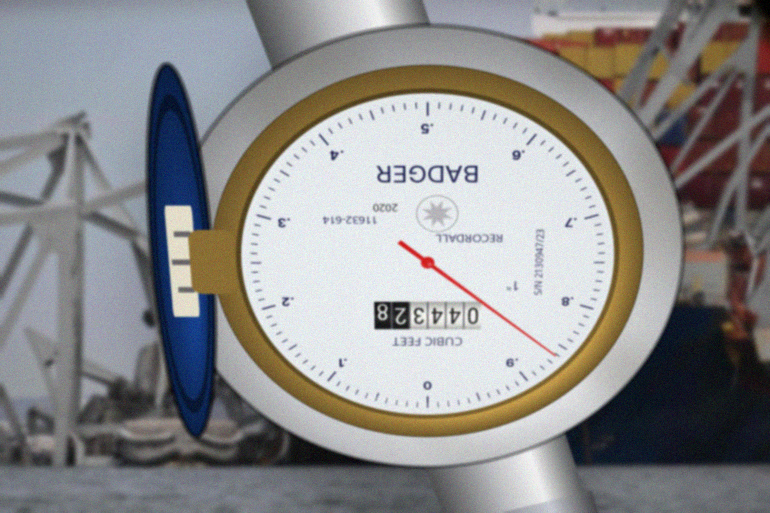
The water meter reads 44327.86 ft³
